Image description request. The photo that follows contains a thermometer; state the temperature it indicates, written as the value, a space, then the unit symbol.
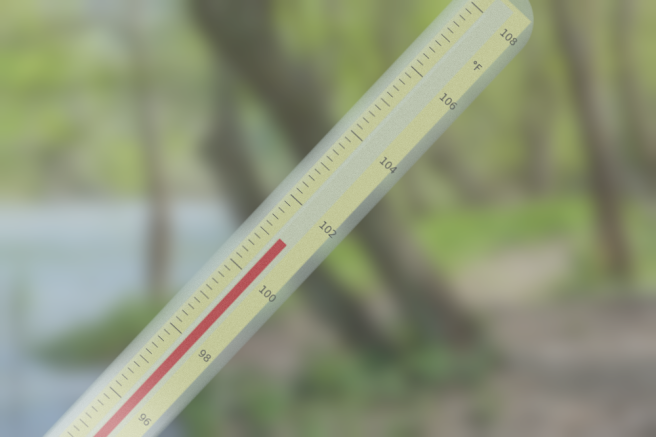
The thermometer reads 101.1 °F
